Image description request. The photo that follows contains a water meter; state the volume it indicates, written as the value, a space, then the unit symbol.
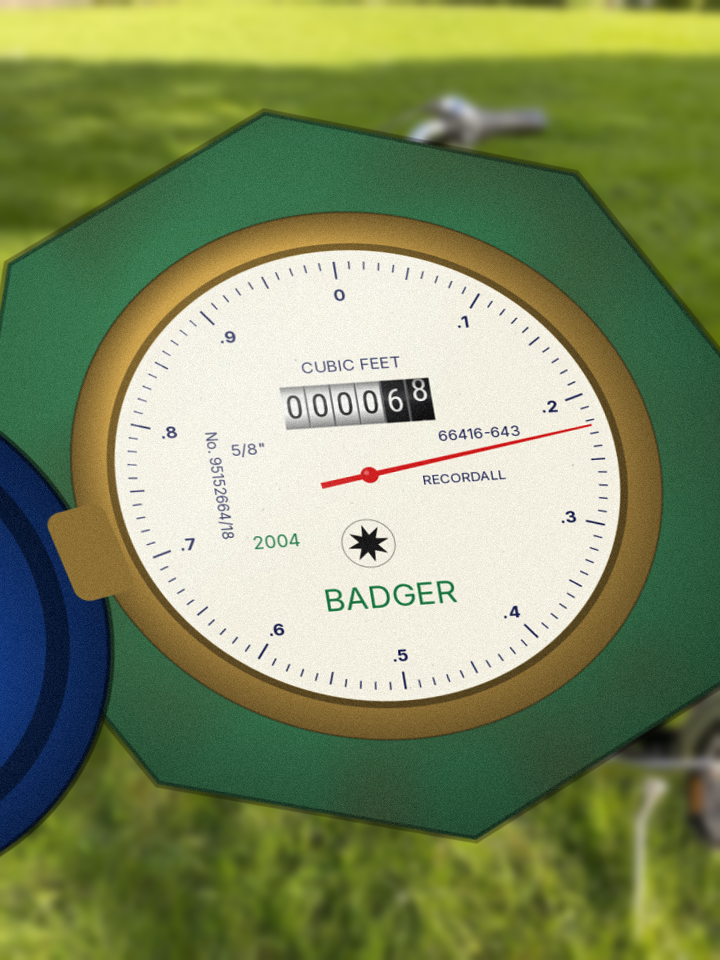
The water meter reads 68.22 ft³
